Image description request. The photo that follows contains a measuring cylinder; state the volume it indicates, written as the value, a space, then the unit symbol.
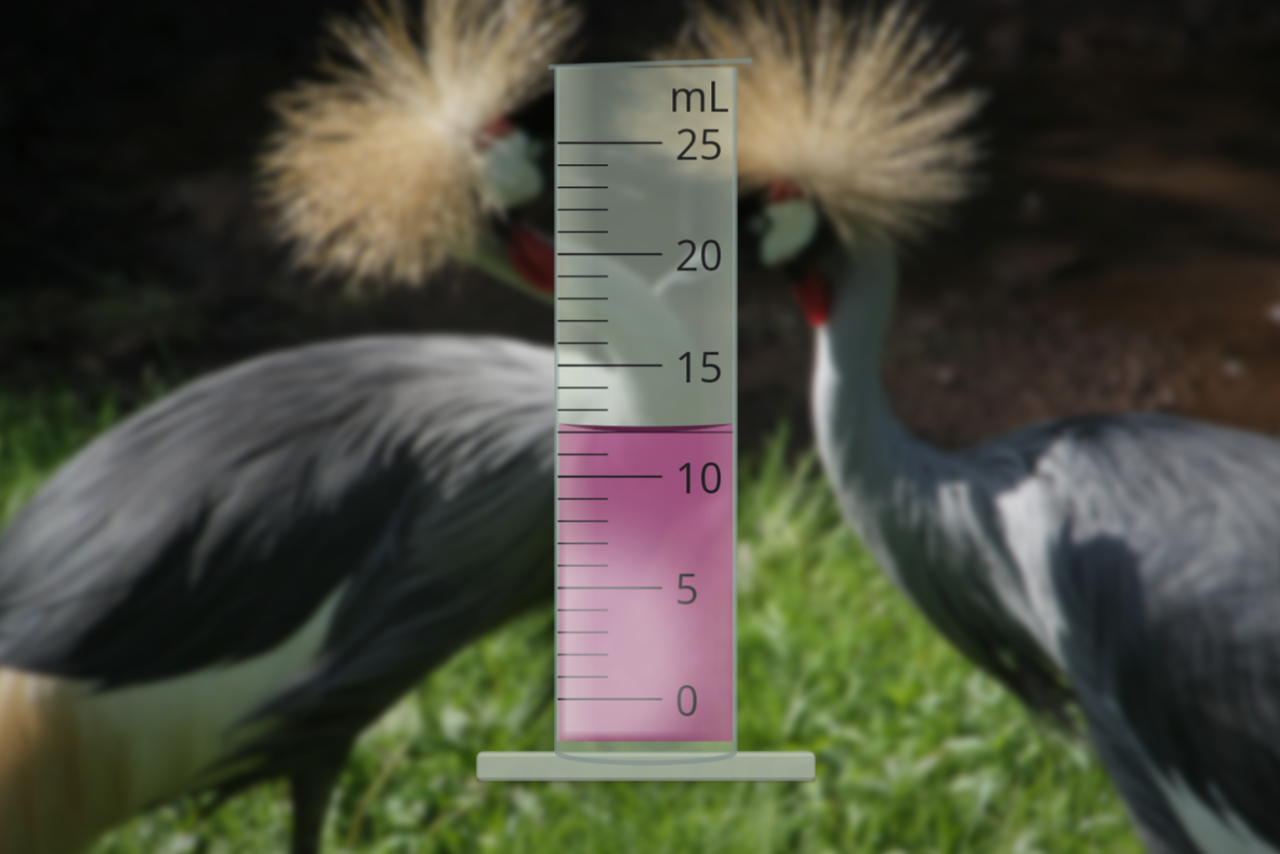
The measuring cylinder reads 12 mL
